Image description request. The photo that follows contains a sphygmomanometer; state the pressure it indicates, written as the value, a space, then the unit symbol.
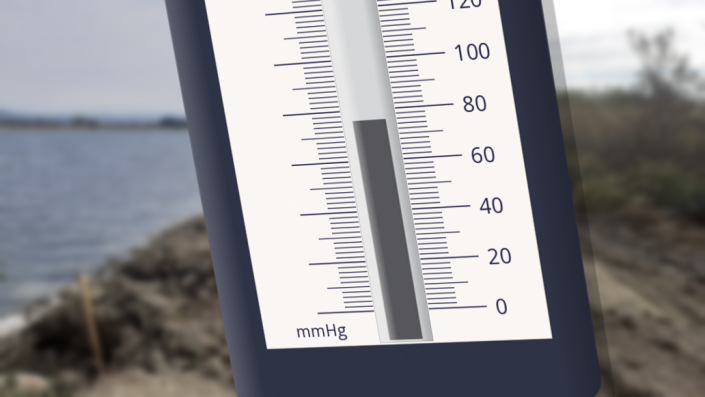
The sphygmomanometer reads 76 mmHg
